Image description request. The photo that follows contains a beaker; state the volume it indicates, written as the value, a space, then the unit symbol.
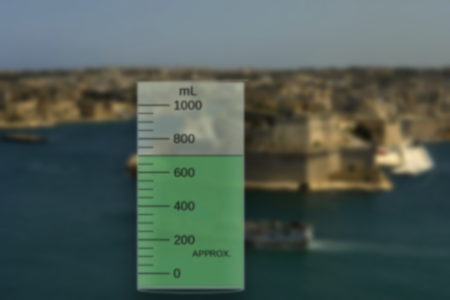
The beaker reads 700 mL
